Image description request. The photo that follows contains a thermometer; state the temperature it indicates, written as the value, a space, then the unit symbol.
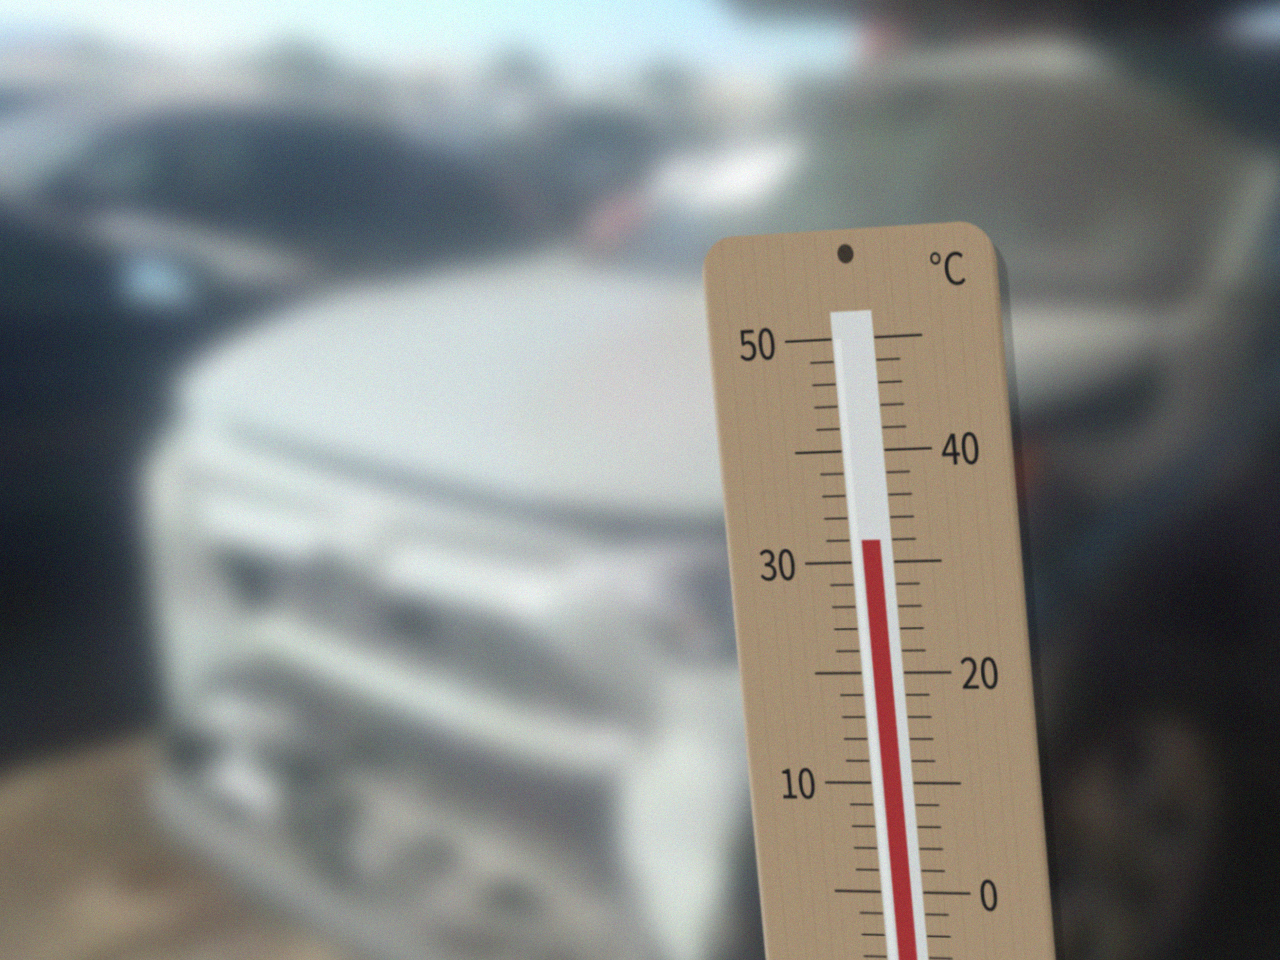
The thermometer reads 32 °C
